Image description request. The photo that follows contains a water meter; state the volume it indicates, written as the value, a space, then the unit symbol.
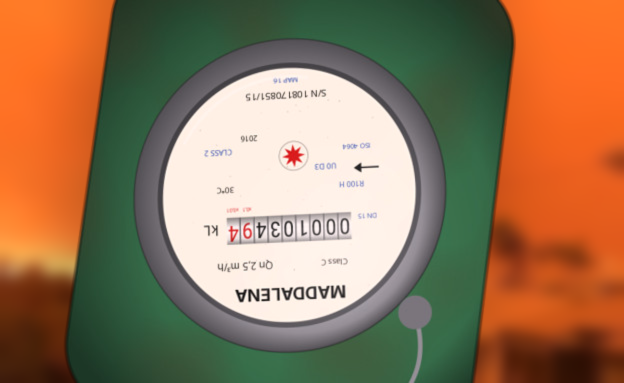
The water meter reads 1034.94 kL
